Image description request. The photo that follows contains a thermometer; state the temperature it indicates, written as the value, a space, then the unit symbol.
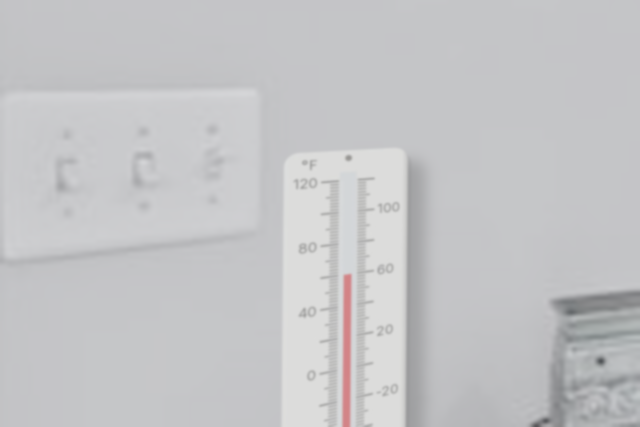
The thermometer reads 60 °F
